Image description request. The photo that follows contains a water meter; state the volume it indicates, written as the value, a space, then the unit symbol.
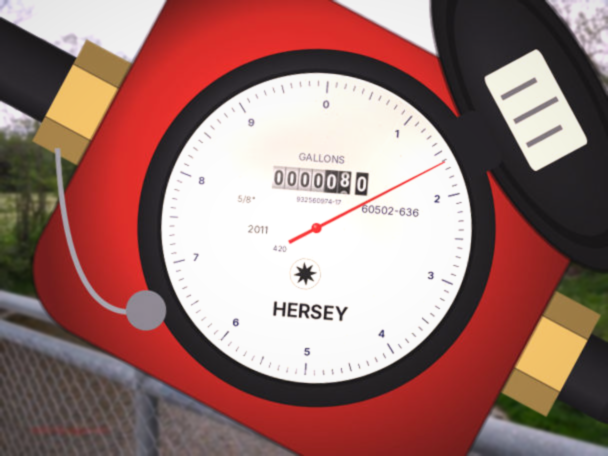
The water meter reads 81.6 gal
